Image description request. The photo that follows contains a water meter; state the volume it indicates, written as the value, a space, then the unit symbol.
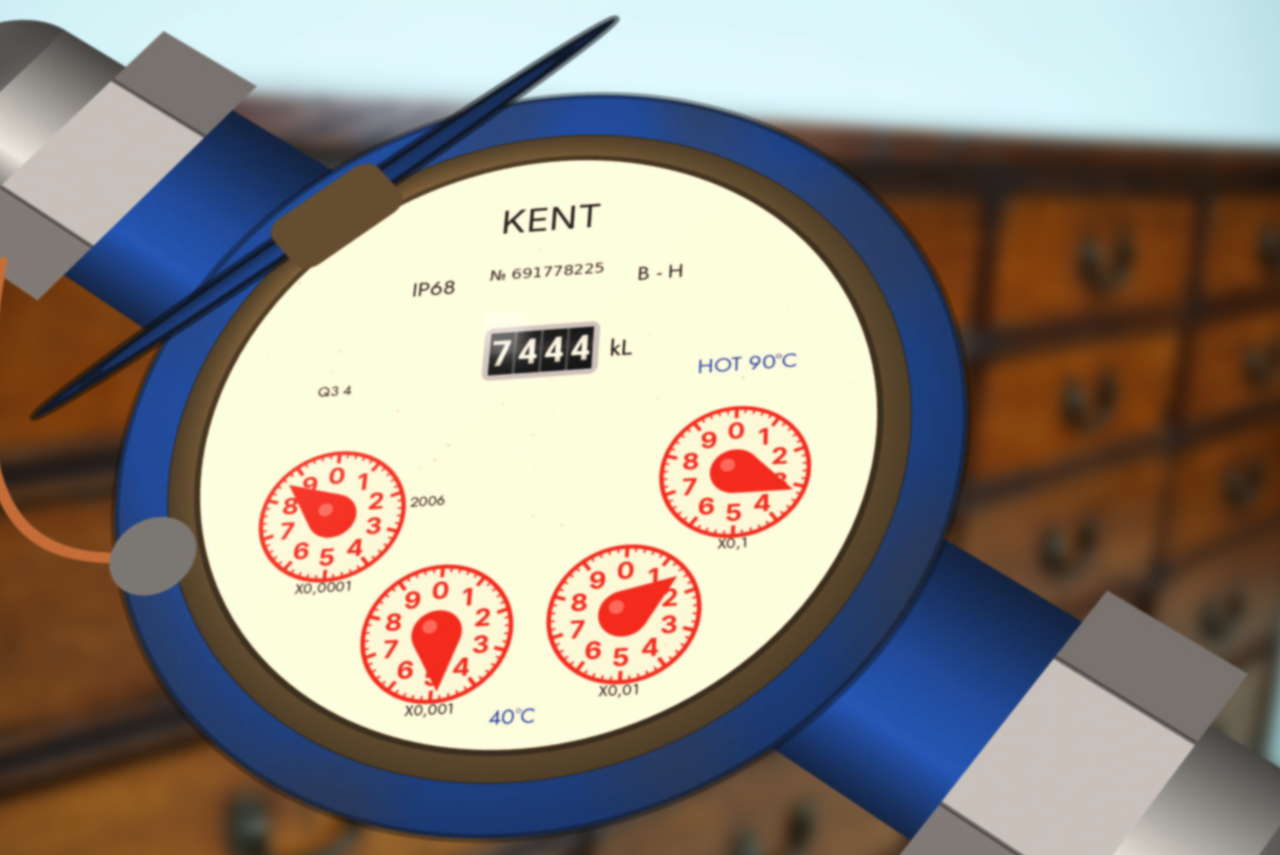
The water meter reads 7444.3148 kL
